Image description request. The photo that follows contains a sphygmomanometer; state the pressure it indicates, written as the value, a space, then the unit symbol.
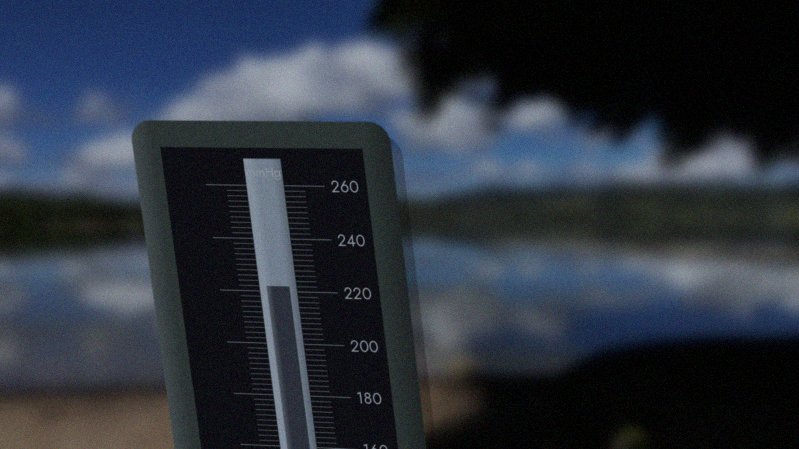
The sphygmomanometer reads 222 mmHg
